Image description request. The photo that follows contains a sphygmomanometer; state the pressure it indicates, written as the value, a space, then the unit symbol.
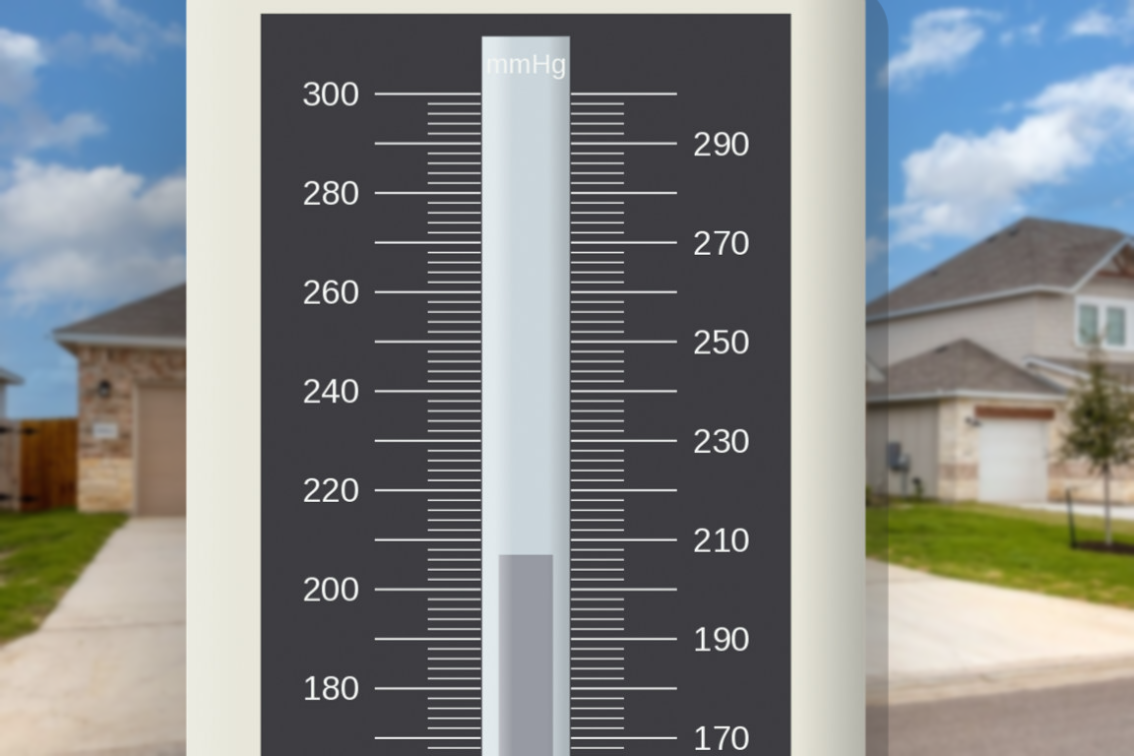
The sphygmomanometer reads 207 mmHg
